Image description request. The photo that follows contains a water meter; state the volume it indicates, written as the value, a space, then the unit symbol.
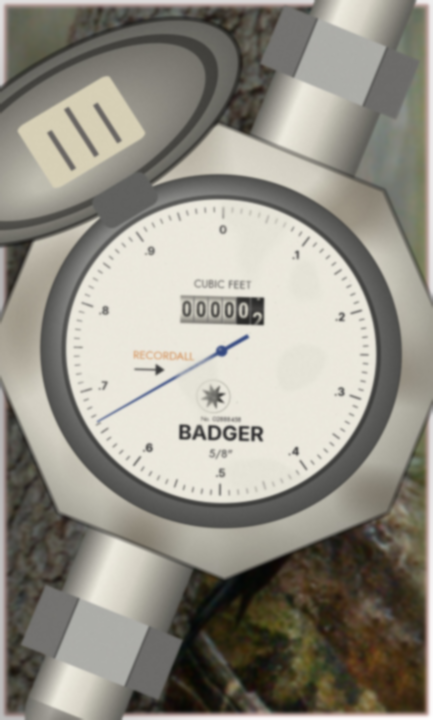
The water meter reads 1.66 ft³
